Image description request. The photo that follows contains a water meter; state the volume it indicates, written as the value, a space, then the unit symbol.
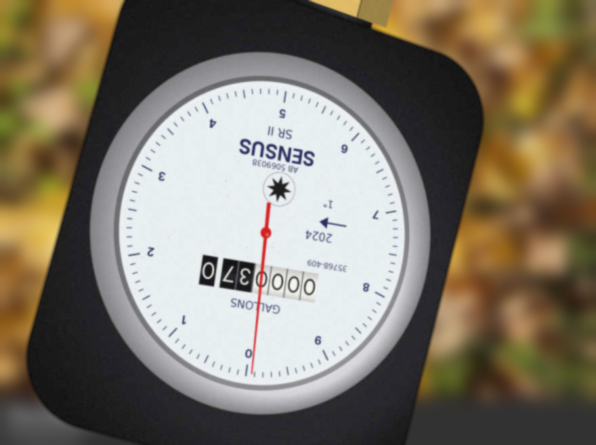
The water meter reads 369.9 gal
